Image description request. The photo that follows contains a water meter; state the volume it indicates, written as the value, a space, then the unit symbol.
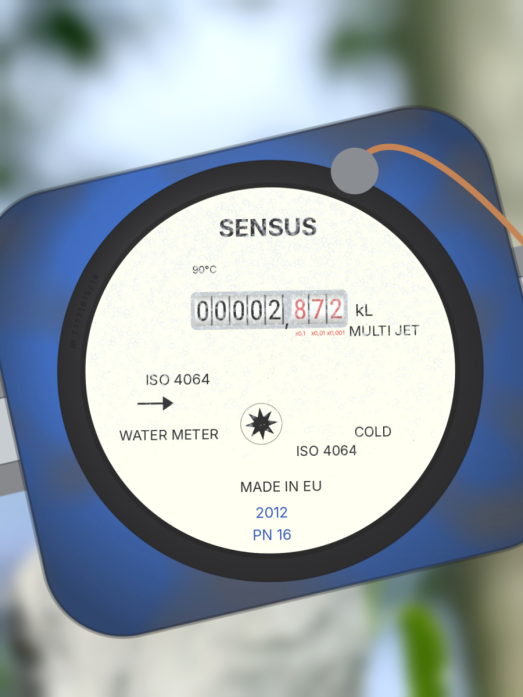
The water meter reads 2.872 kL
